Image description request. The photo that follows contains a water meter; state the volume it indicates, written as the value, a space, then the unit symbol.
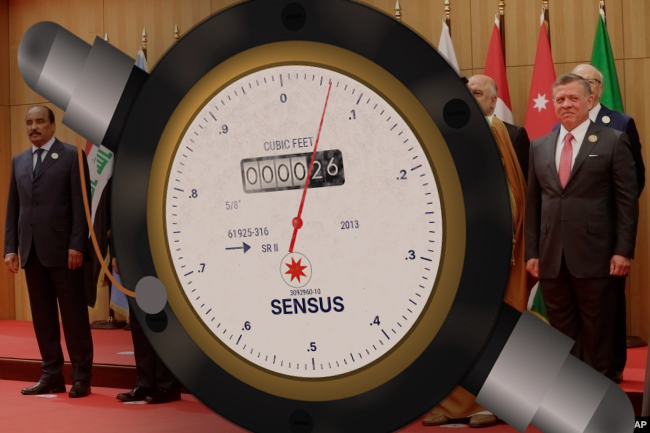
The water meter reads 26.06 ft³
